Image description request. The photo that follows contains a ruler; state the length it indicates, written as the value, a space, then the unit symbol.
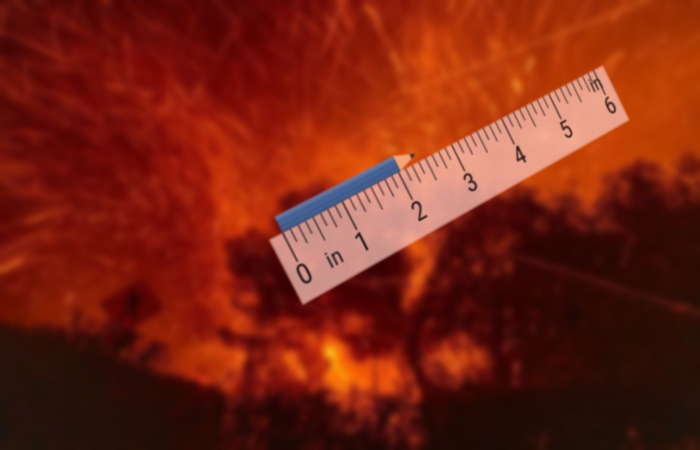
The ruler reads 2.375 in
